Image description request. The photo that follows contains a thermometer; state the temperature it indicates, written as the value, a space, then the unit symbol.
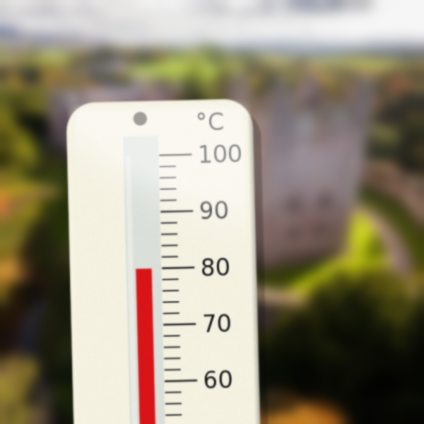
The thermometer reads 80 °C
